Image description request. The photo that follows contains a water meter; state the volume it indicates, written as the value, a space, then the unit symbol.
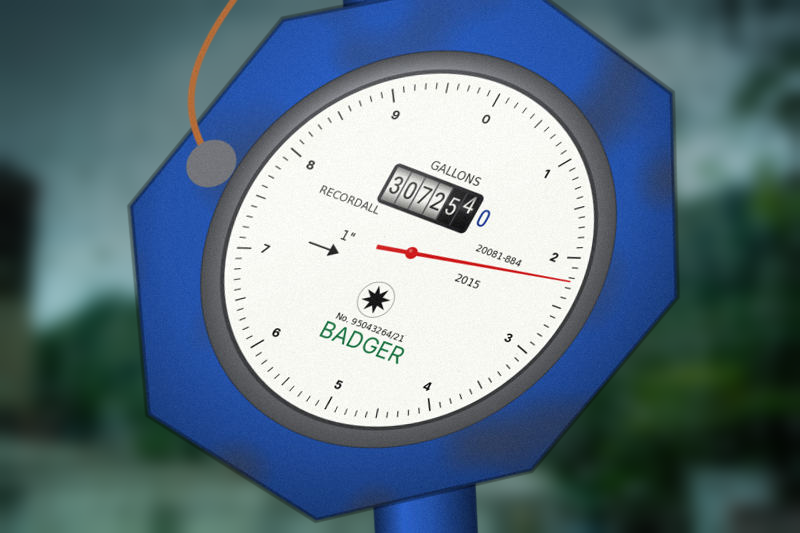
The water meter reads 3072542.2 gal
